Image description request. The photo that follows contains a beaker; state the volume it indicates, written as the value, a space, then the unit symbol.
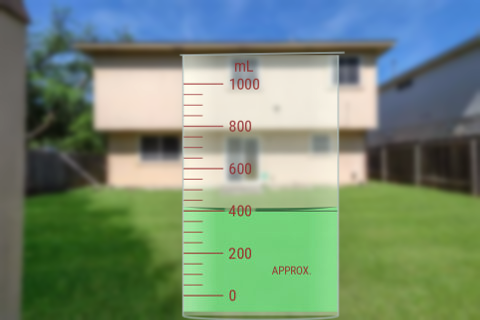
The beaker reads 400 mL
